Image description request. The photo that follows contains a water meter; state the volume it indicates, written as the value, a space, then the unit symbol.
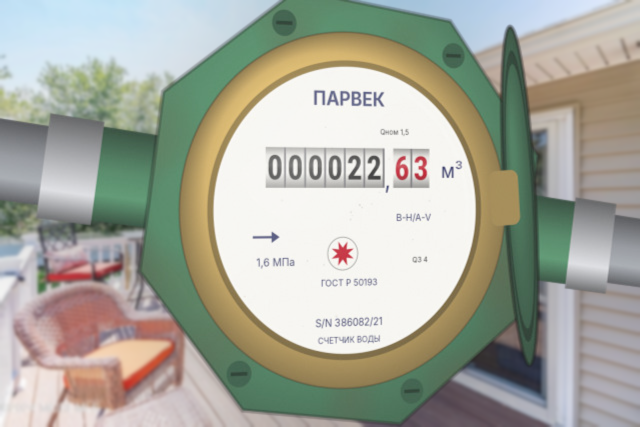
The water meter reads 22.63 m³
